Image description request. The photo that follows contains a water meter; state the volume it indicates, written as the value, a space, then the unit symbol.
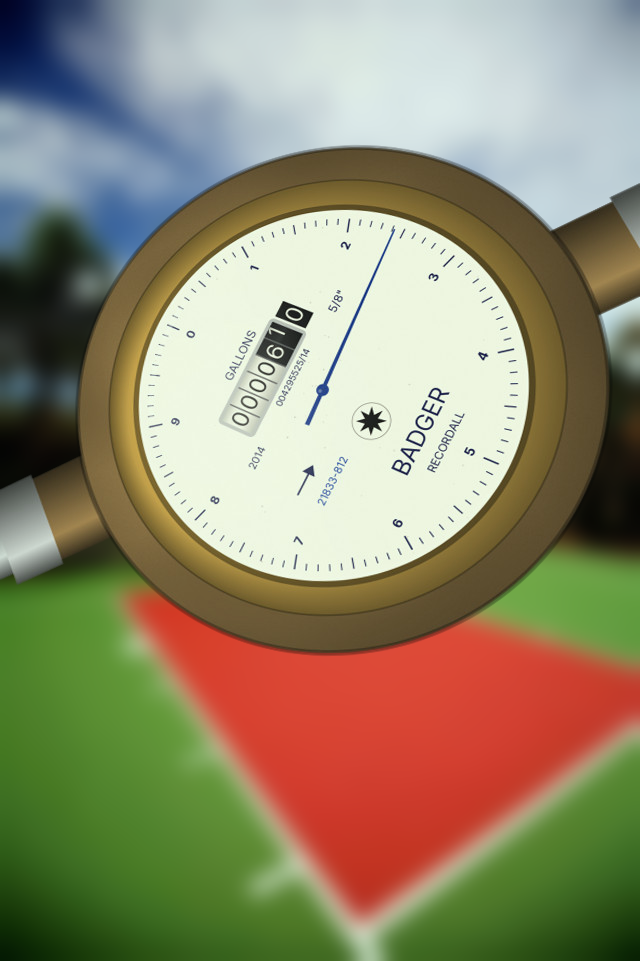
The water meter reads 612.4 gal
